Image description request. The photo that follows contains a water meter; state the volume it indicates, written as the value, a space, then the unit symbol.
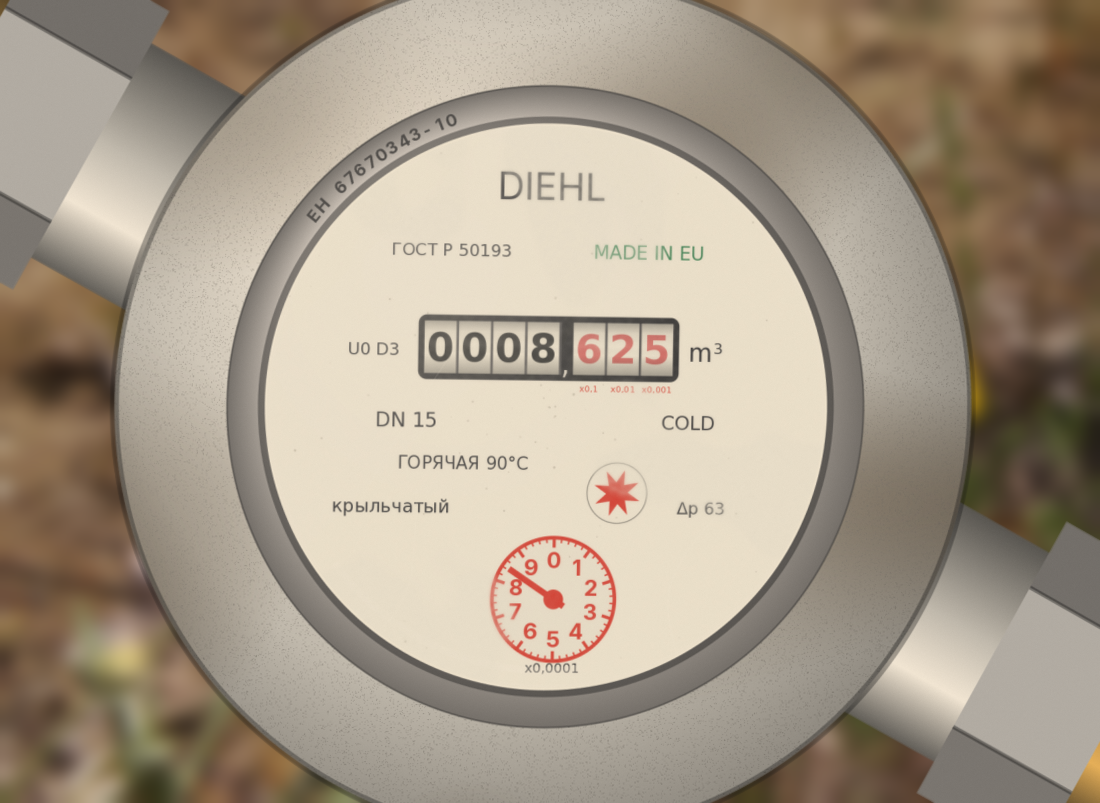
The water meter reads 8.6258 m³
